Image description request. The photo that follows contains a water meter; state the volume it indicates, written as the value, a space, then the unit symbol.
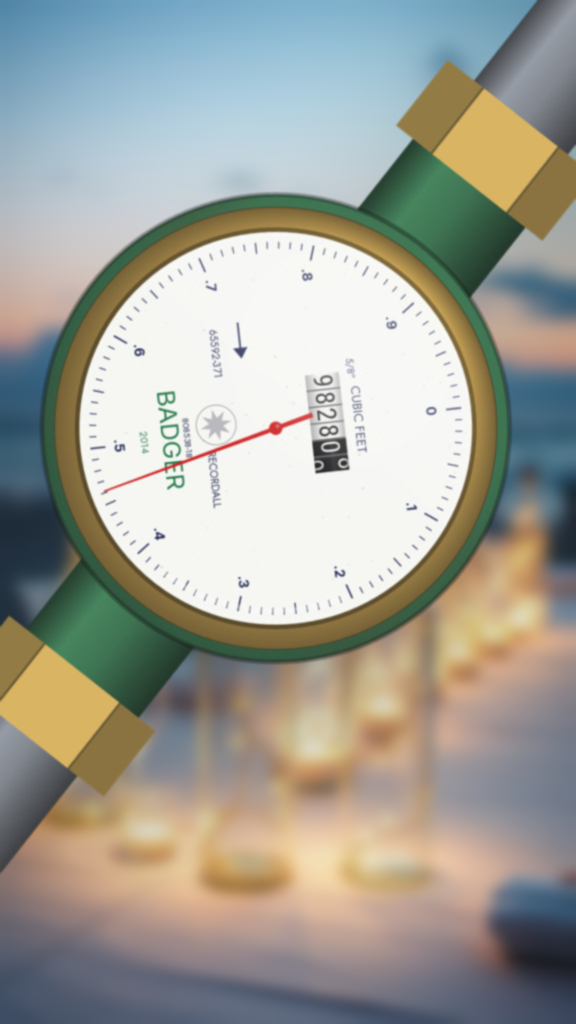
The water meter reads 982808.46 ft³
